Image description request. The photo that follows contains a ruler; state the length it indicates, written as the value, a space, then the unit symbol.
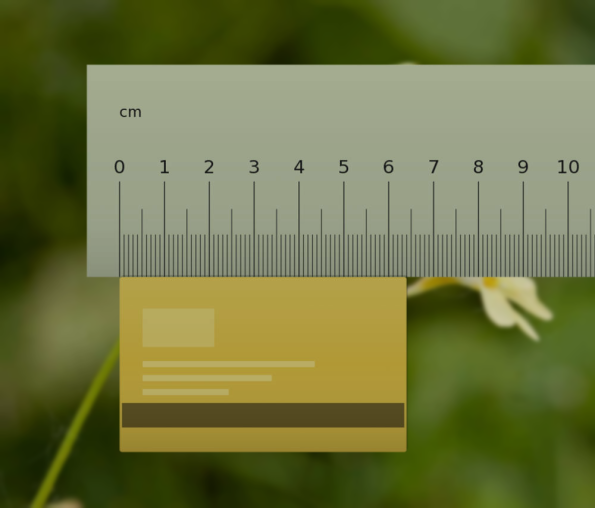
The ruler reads 6.4 cm
